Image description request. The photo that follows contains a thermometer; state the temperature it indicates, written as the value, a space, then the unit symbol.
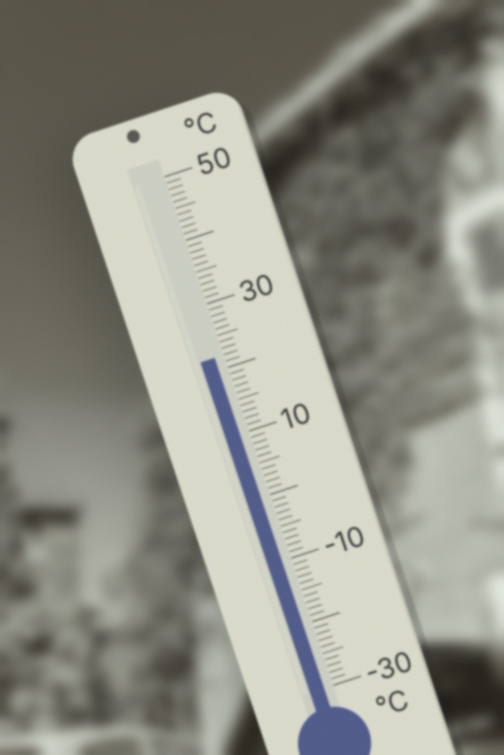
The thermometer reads 22 °C
